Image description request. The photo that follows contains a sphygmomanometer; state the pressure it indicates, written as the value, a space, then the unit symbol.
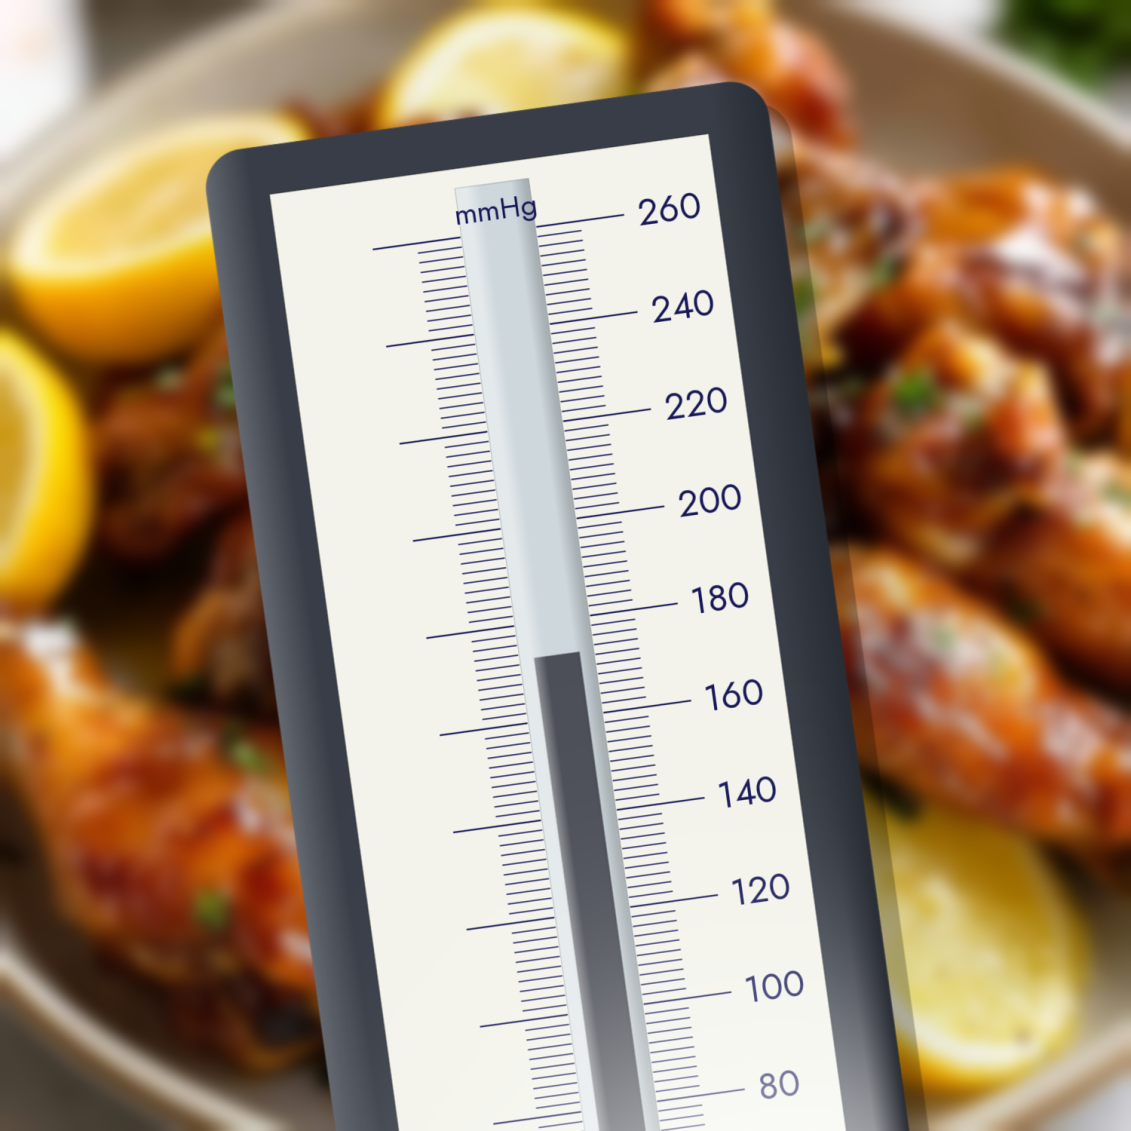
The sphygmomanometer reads 173 mmHg
